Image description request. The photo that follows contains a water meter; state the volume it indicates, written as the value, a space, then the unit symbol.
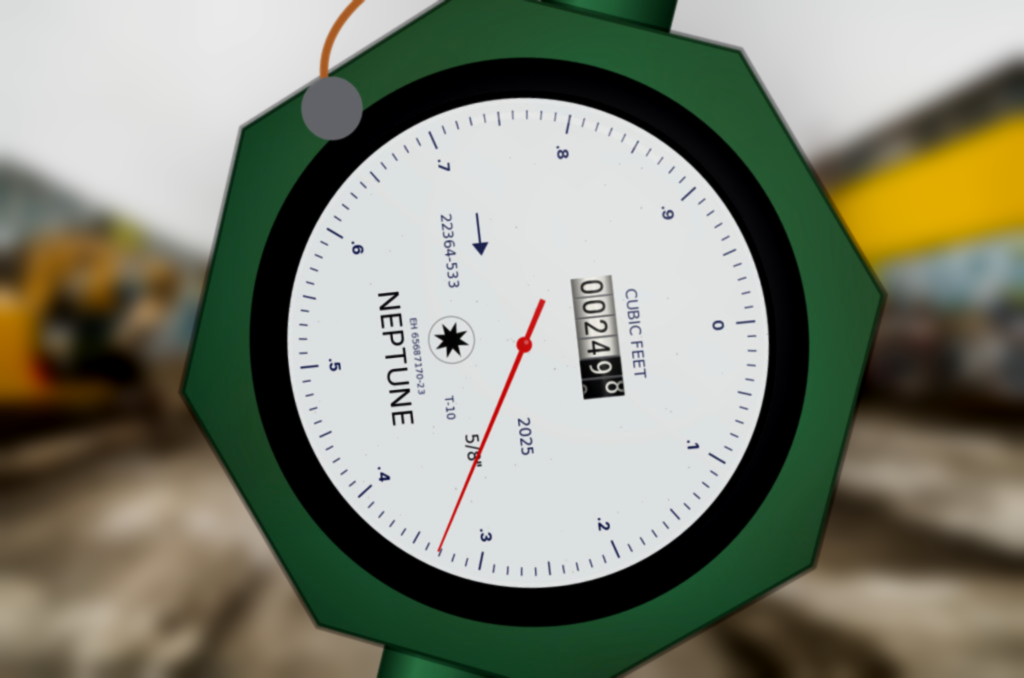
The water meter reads 2498.33 ft³
